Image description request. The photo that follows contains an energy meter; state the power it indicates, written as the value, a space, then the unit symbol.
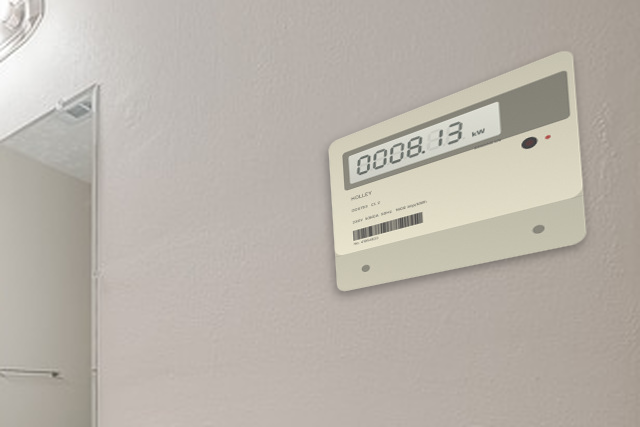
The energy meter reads 8.13 kW
